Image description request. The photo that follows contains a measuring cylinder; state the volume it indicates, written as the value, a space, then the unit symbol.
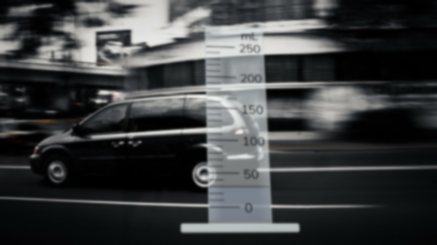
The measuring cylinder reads 30 mL
